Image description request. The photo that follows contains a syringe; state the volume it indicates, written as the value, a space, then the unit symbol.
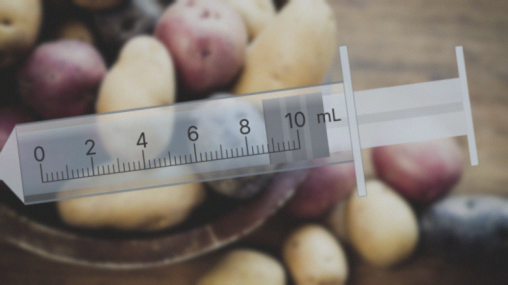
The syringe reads 8.8 mL
